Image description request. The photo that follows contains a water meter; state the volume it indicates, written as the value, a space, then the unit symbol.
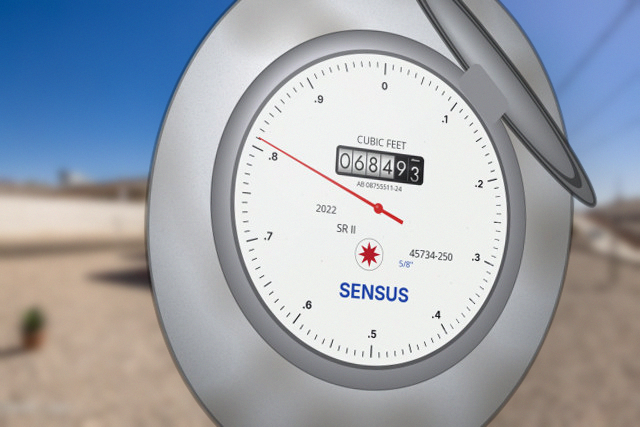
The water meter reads 68492.81 ft³
